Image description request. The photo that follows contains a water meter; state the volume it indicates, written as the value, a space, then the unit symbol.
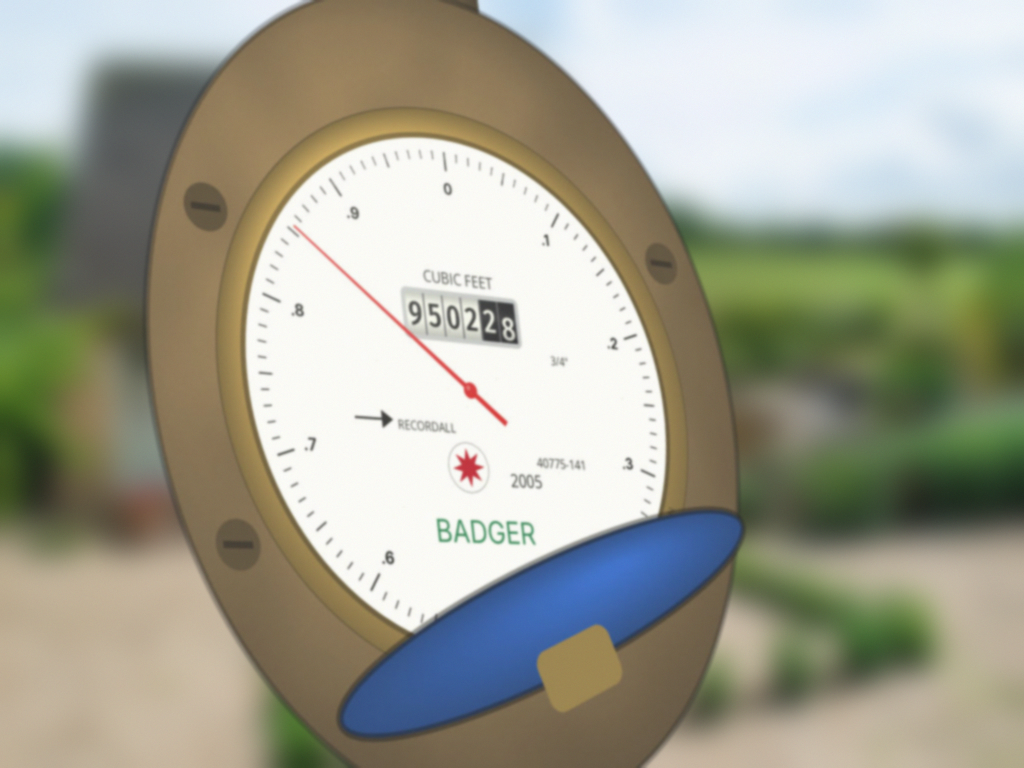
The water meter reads 950227.85 ft³
